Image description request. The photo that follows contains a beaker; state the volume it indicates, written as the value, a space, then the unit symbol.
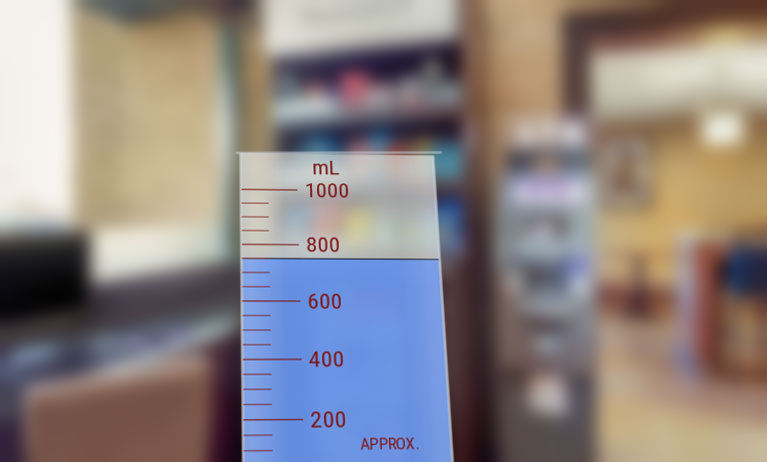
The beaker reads 750 mL
